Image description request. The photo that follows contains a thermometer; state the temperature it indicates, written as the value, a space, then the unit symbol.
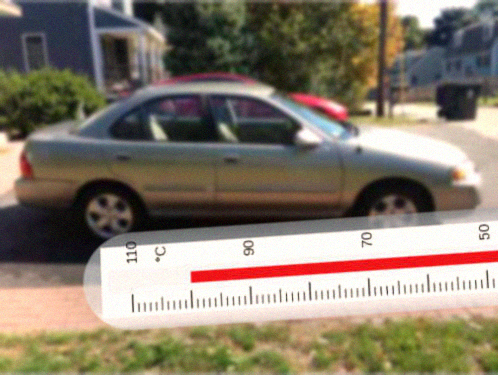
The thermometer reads 100 °C
